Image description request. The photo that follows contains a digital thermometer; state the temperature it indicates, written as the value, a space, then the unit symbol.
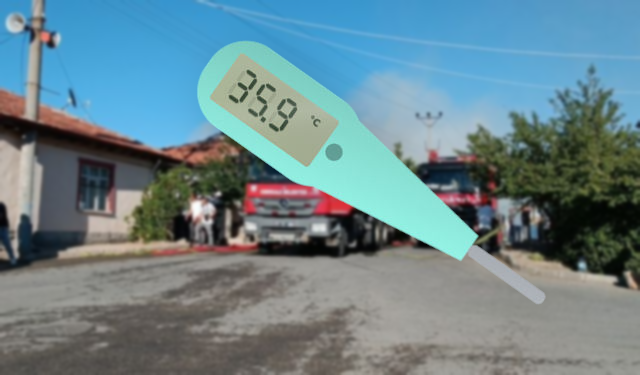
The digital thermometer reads 35.9 °C
